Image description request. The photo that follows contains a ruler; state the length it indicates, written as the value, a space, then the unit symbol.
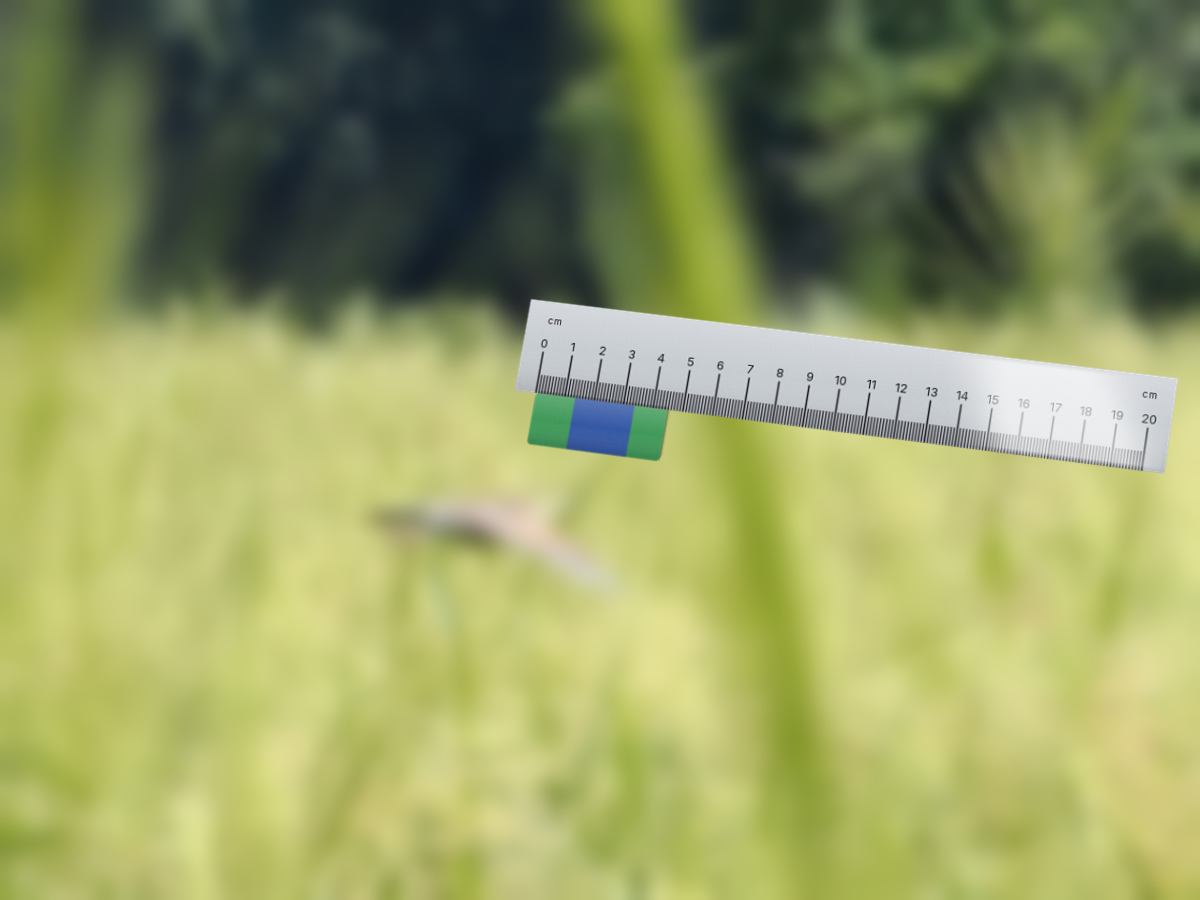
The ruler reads 4.5 cm
